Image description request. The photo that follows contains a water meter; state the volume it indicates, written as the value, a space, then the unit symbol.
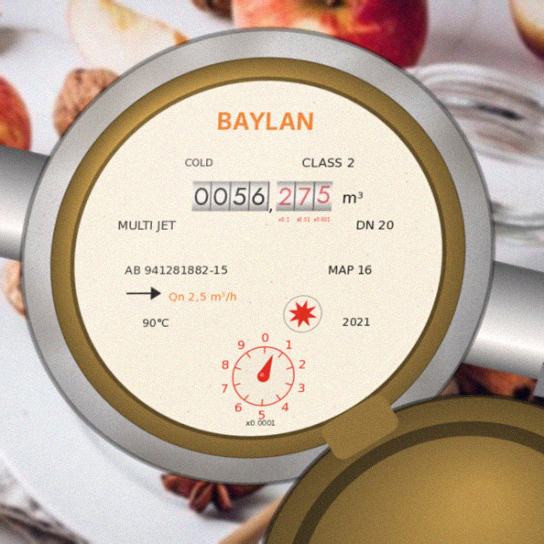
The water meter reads 56.2750 m³
